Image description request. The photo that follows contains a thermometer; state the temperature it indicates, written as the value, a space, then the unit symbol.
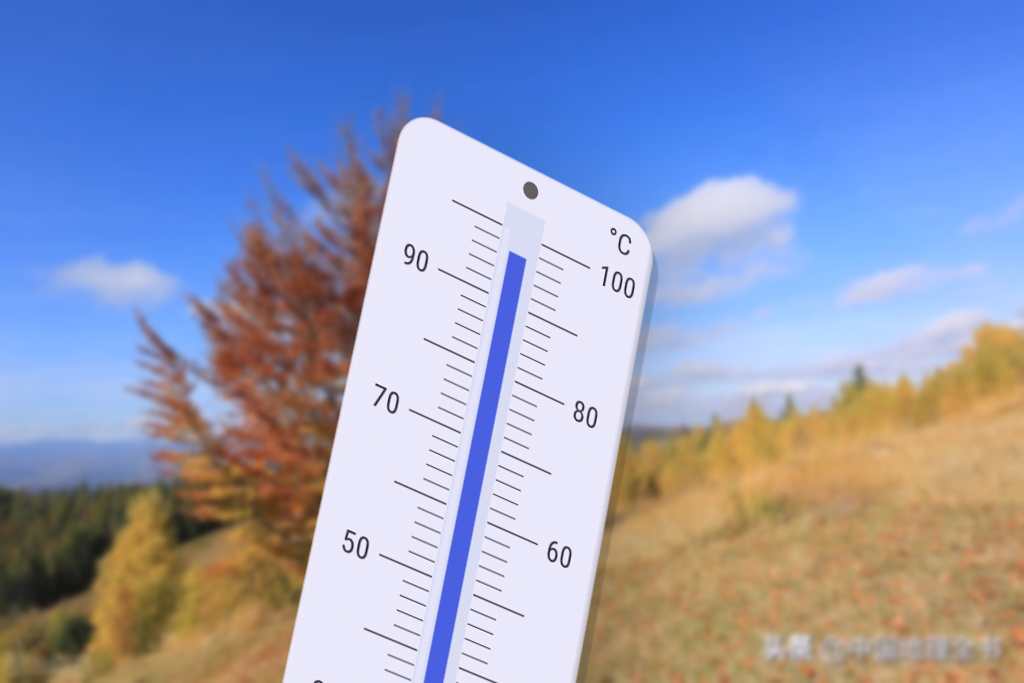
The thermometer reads 97 °C
